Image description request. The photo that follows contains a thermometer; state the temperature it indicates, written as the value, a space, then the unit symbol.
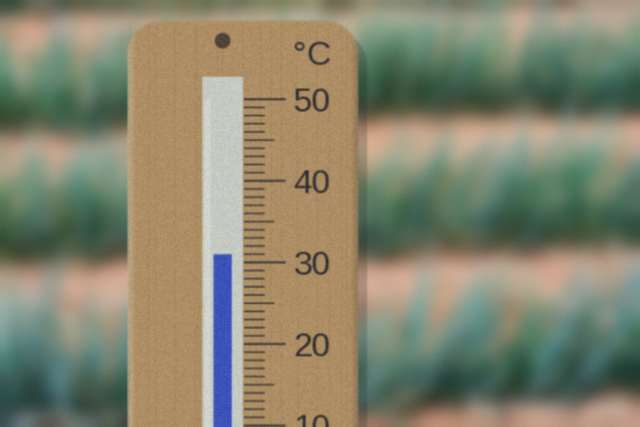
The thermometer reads 31 °C
